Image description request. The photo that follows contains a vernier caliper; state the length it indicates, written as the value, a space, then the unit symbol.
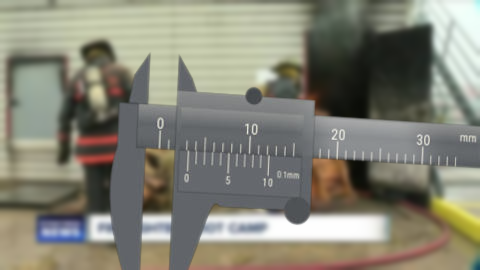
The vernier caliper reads 3.2 mm
